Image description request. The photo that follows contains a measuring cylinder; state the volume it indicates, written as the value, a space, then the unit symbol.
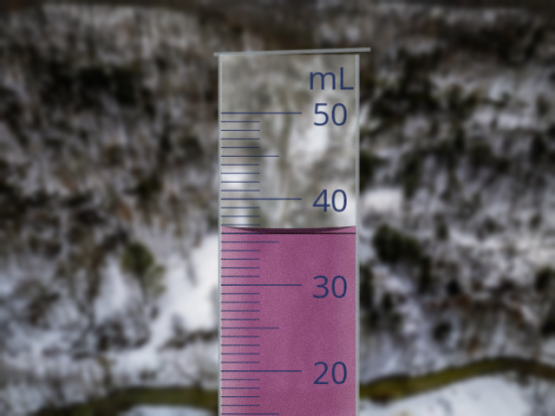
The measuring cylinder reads 36 mL
